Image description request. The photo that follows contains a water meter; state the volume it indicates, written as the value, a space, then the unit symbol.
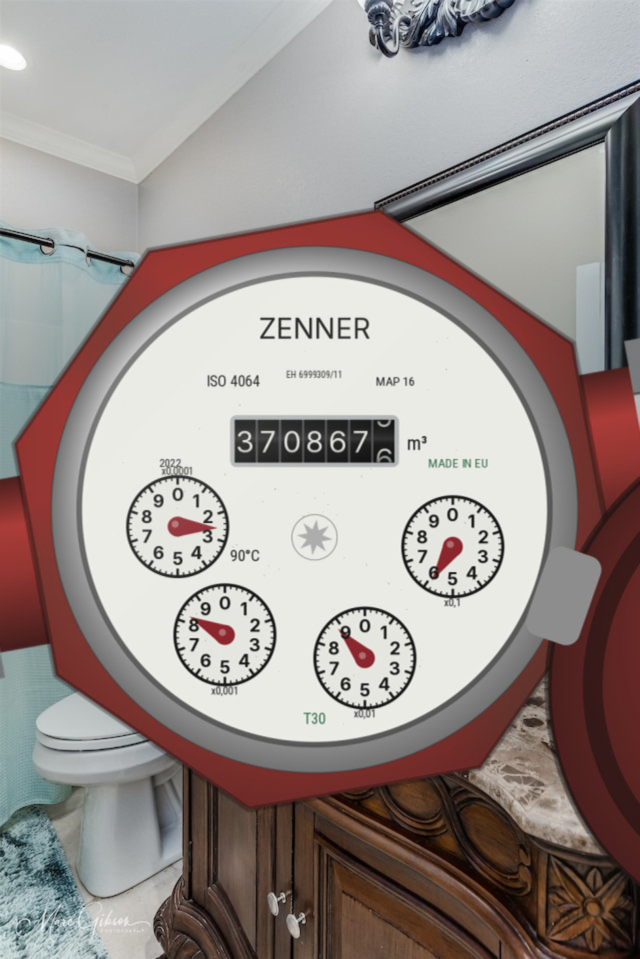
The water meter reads 3708675.5882 m³
